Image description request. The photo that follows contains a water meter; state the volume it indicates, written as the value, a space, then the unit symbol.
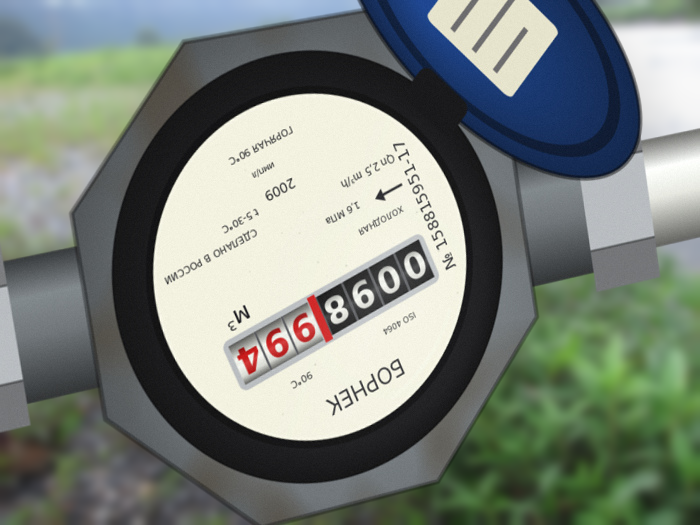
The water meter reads 98.994 m³
